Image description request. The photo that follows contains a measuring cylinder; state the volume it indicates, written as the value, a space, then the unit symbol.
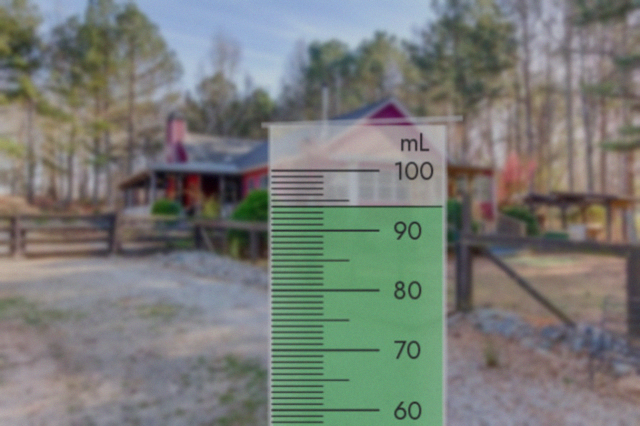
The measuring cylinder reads 94 mL
